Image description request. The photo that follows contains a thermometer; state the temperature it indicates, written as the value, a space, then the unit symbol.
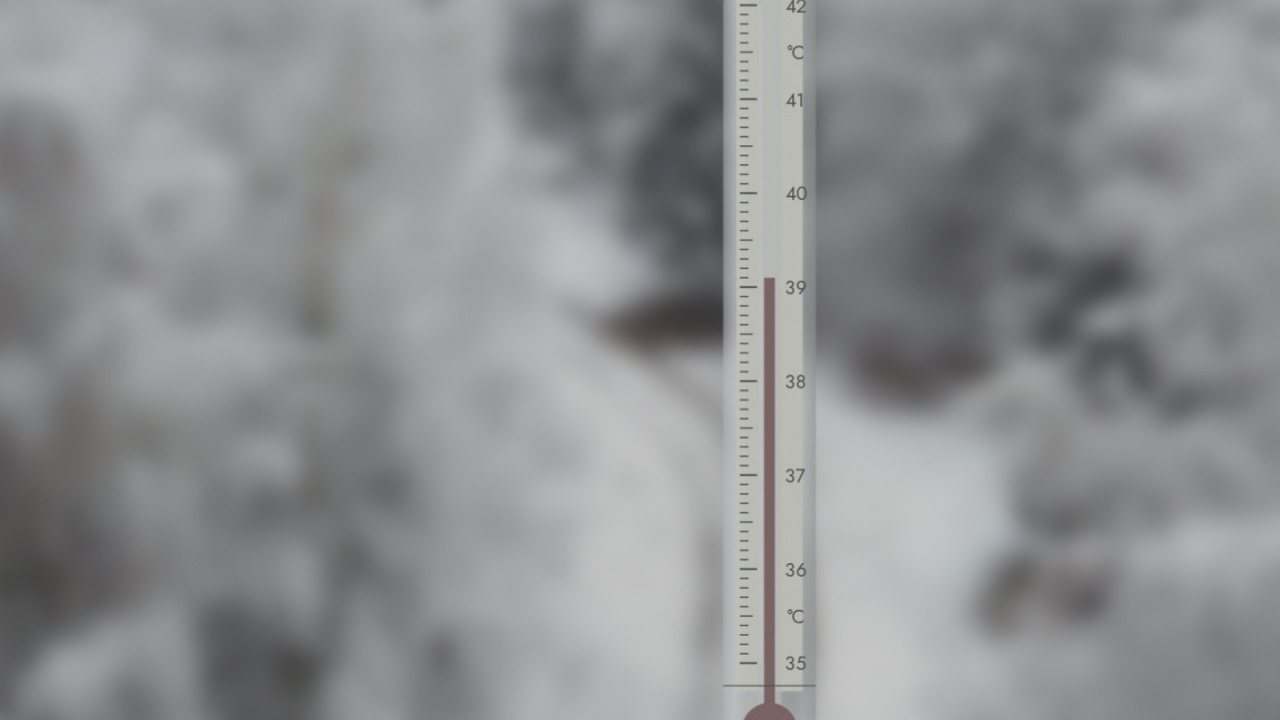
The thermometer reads 39.1 °C
